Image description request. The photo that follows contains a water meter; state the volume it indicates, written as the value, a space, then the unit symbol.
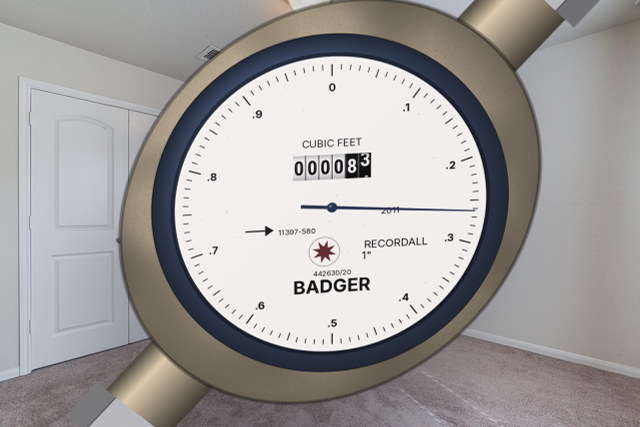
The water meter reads 83.26 ft³
